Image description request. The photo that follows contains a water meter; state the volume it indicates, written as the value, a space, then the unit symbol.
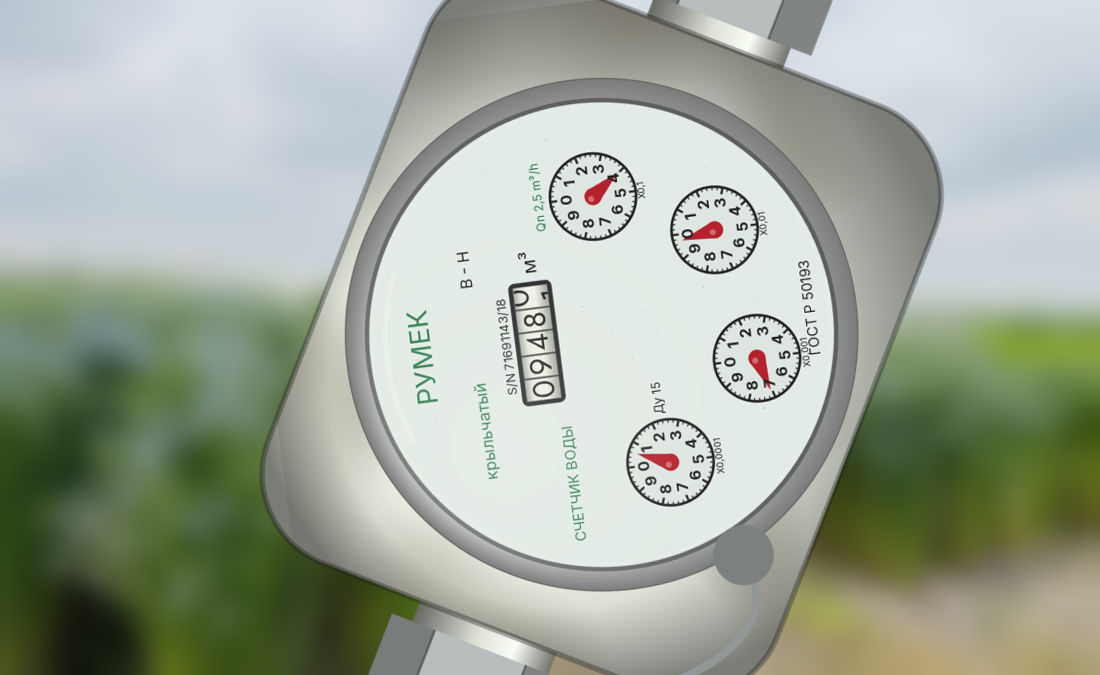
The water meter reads 9480.3970 m³
